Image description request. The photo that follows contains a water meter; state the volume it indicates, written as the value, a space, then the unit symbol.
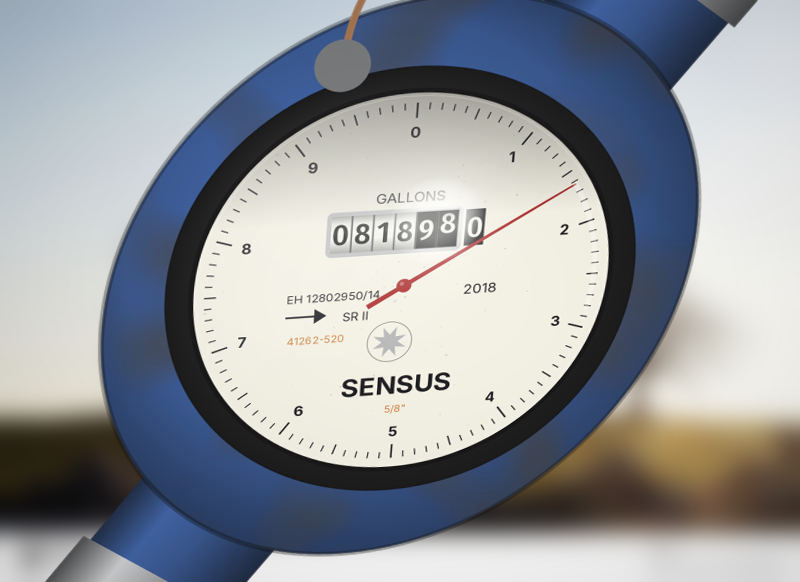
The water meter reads 818981.6 gal
